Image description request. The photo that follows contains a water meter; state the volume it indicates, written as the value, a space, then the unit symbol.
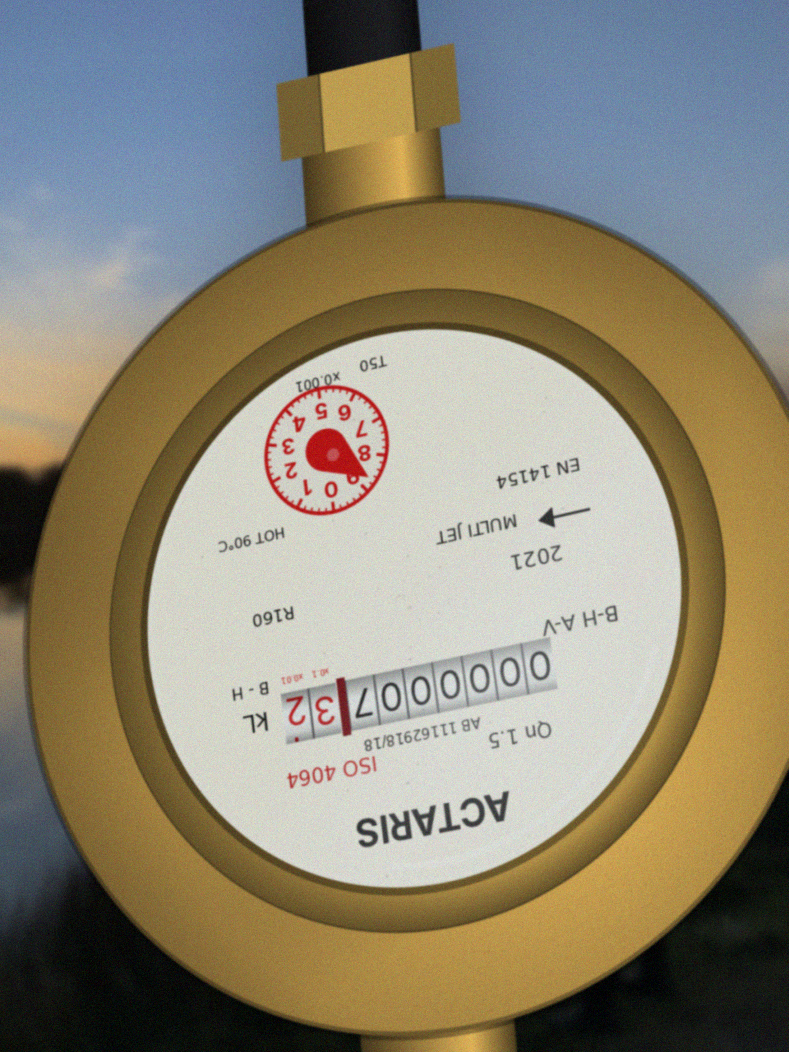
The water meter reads 7.318 kL
